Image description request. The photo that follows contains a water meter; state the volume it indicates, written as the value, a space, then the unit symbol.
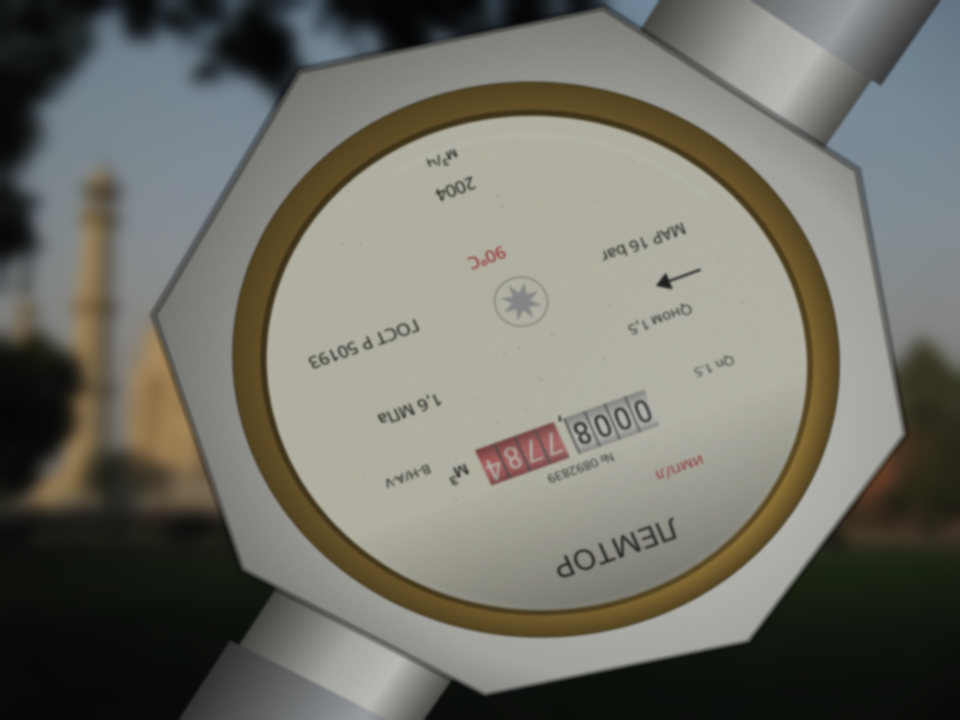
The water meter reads 8.7784 m³
